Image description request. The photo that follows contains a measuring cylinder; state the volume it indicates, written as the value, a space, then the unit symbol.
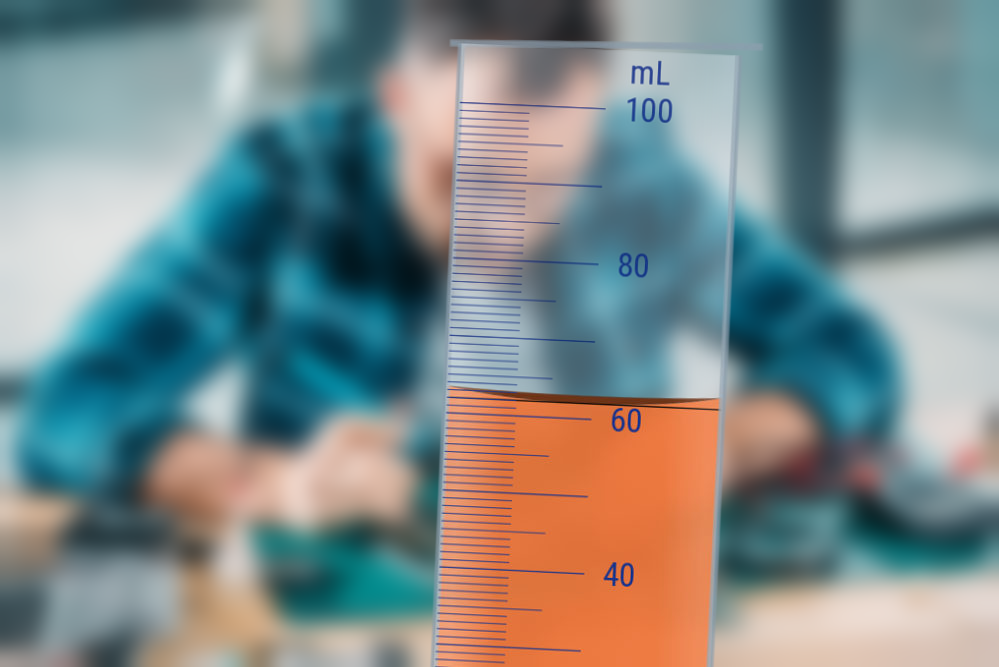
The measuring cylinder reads 62 mL
